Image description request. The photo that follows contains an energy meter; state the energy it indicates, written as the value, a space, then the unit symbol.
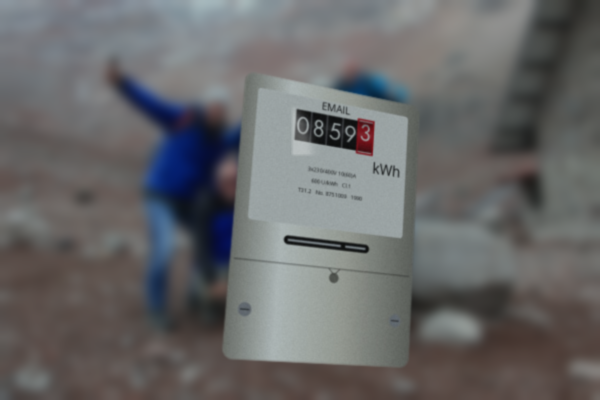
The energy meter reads 859.3 kWh
